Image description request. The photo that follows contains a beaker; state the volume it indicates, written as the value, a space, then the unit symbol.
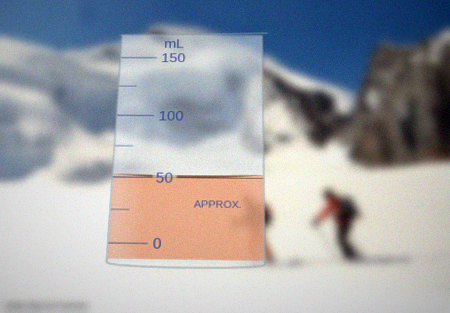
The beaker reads 50 mL
